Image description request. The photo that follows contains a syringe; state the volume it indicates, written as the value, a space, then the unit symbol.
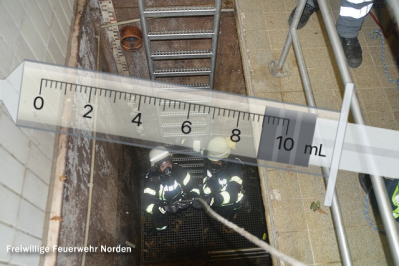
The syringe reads 9 mL
